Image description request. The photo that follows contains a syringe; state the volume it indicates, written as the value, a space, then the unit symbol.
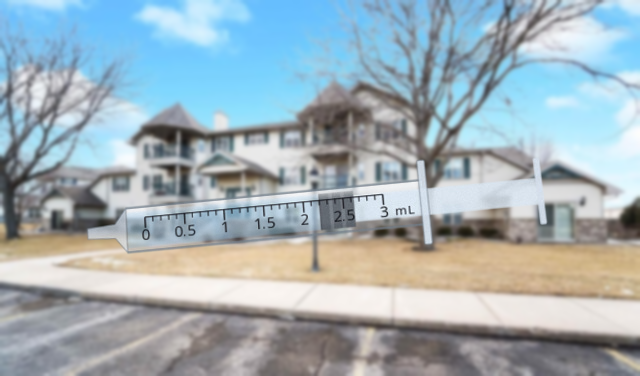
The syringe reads 2.2 mL
